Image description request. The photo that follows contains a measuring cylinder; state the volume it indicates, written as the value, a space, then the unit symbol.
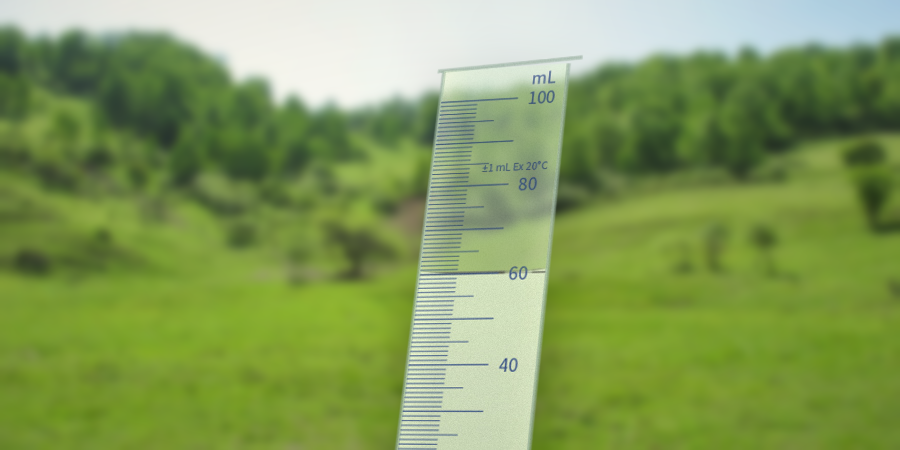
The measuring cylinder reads 60 mL
